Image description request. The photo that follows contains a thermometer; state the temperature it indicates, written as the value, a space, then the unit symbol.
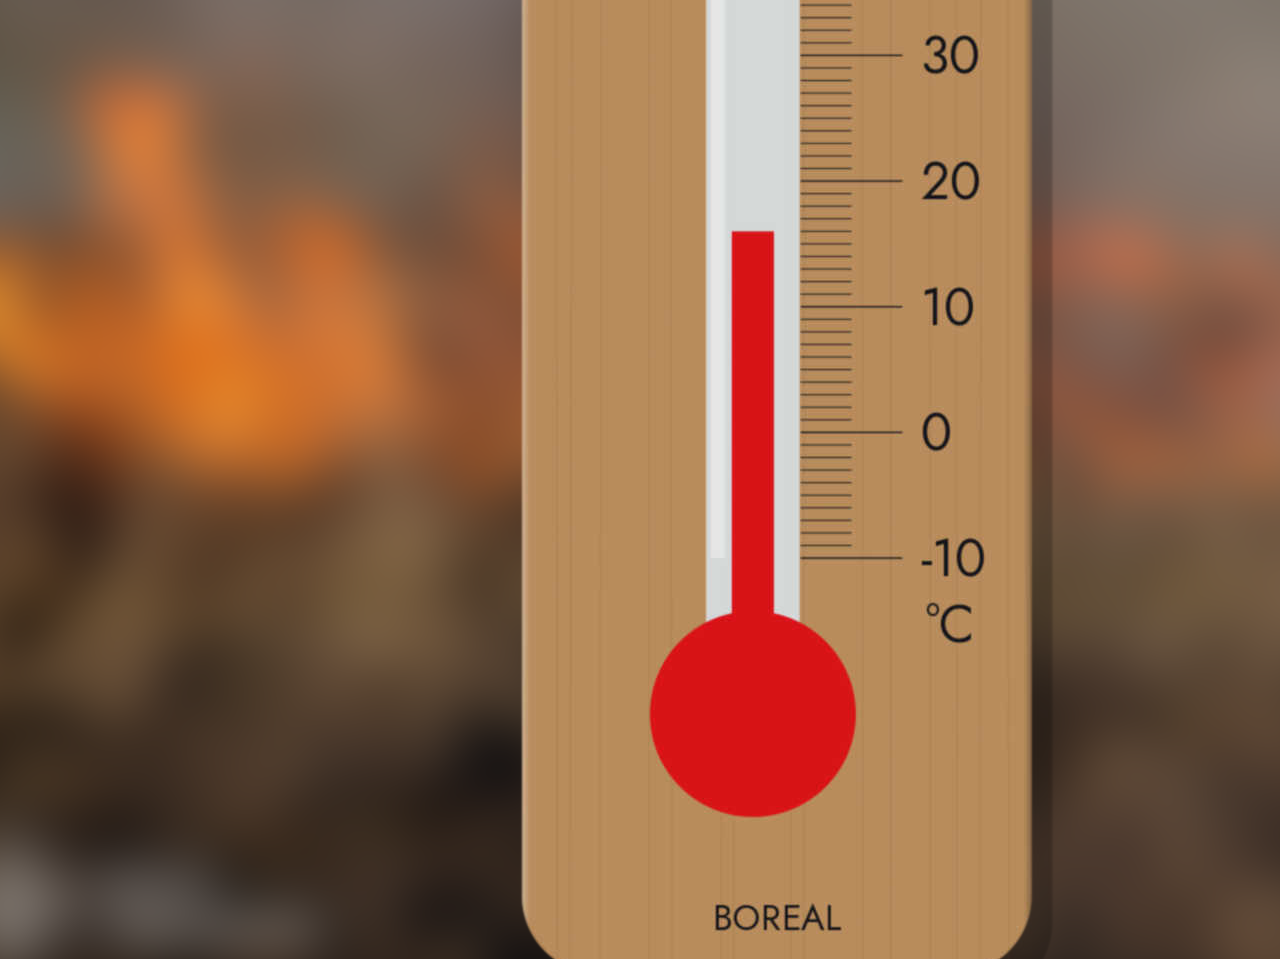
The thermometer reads 16 °C
